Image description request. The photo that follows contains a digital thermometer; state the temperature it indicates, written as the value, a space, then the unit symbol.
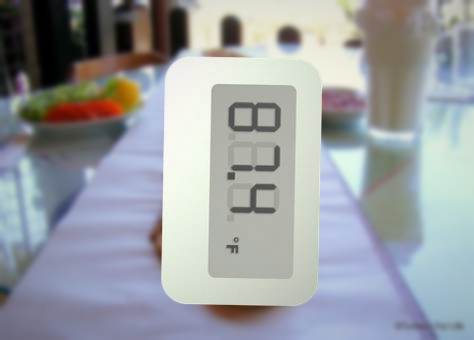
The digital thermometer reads 87.4 °F
